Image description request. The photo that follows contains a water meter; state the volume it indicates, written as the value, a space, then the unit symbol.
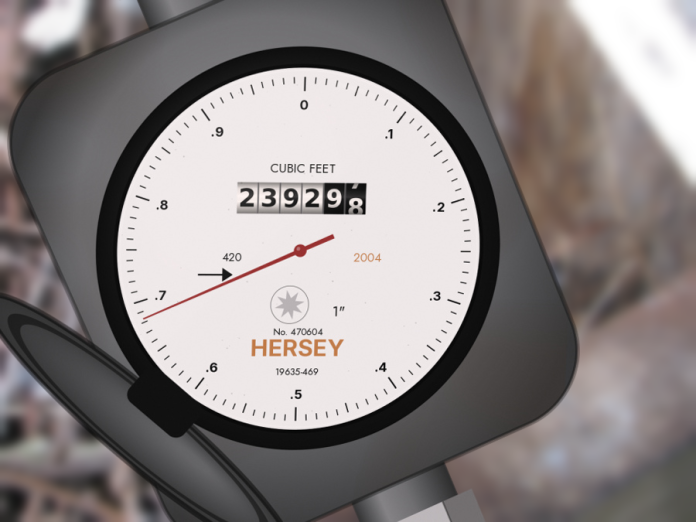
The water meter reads 239297.68 ft³
